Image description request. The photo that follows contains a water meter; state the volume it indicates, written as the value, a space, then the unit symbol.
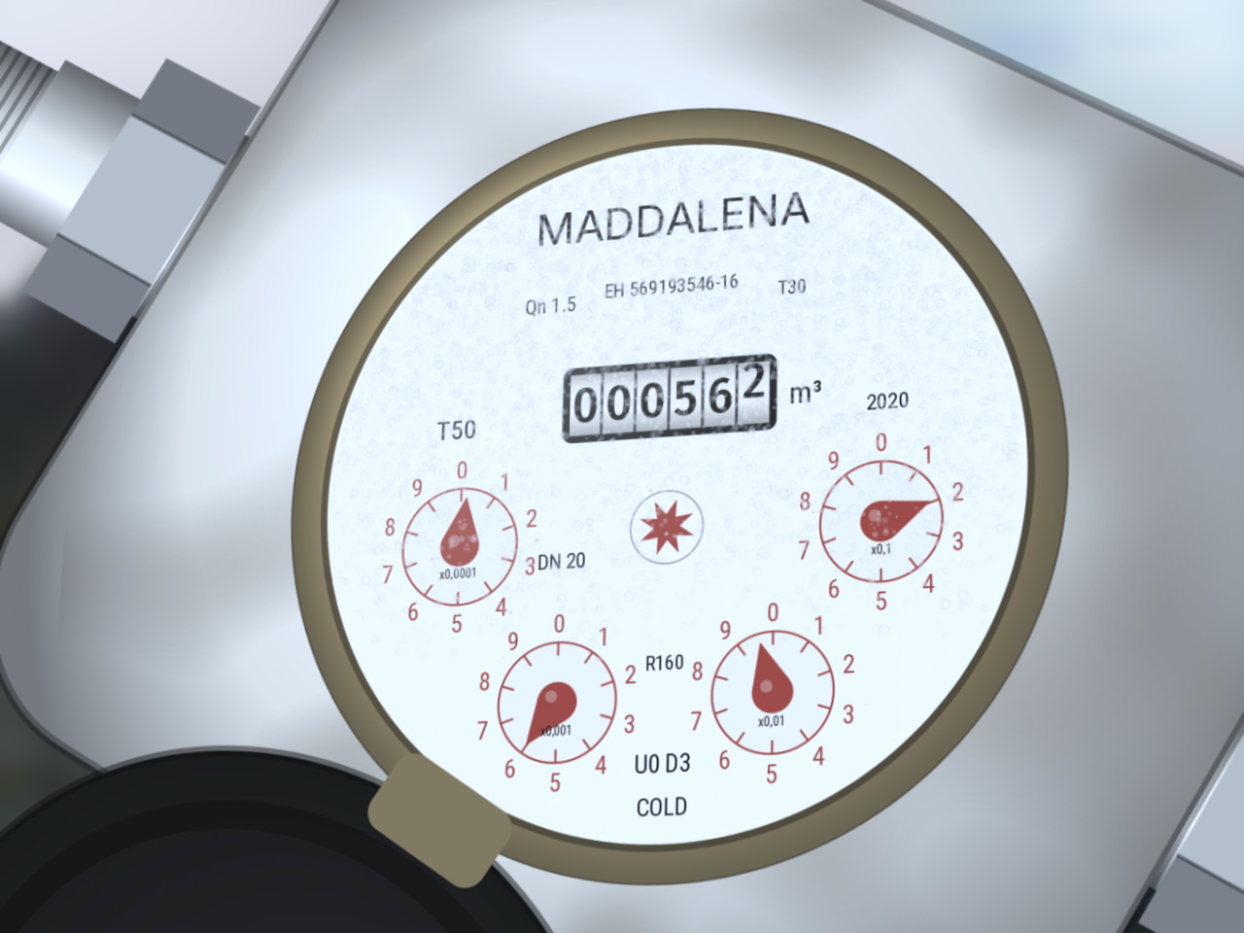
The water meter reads 562.1960 m³
